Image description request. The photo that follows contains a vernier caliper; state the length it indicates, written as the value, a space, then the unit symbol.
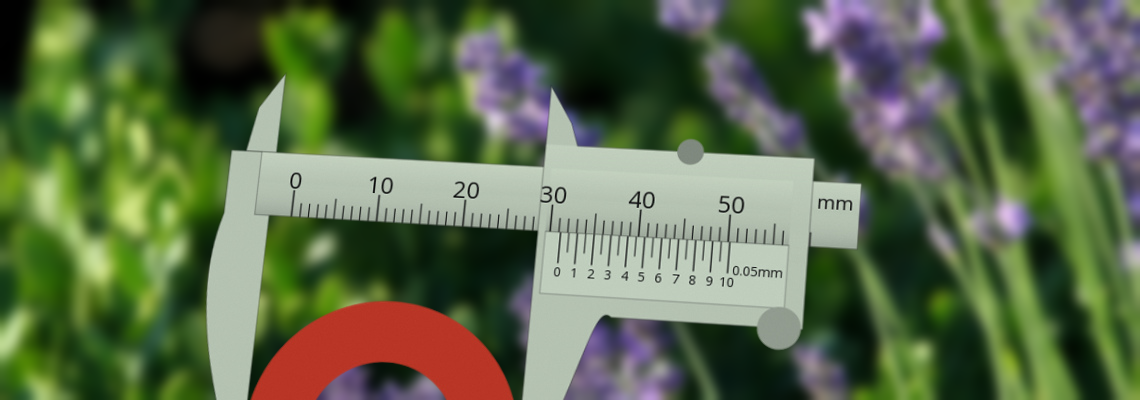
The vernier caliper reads 31.2 mm
